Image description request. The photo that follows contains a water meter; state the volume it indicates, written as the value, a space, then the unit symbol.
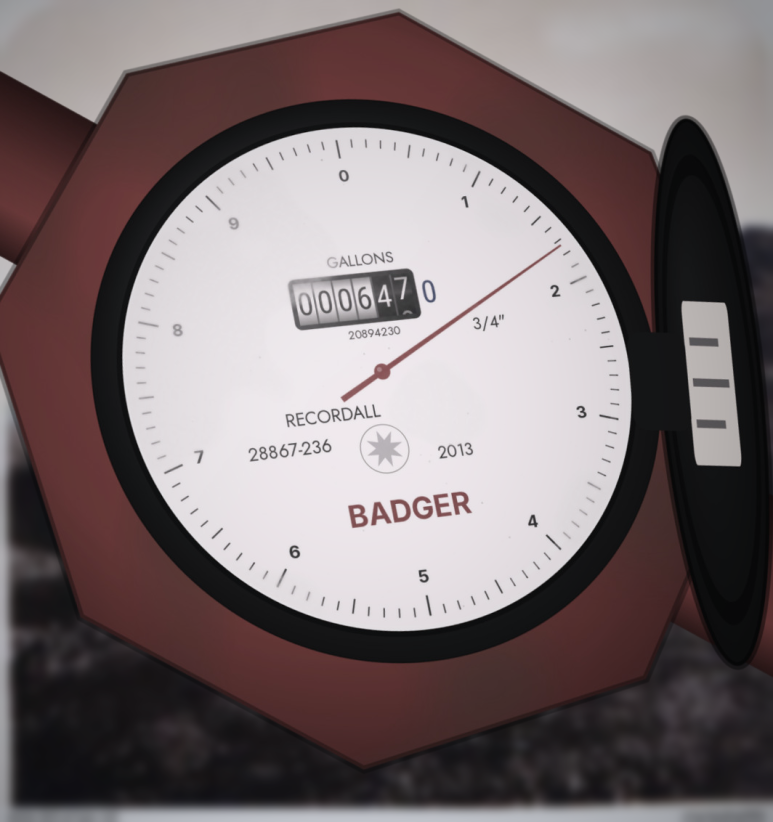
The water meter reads 6471.7 gal
